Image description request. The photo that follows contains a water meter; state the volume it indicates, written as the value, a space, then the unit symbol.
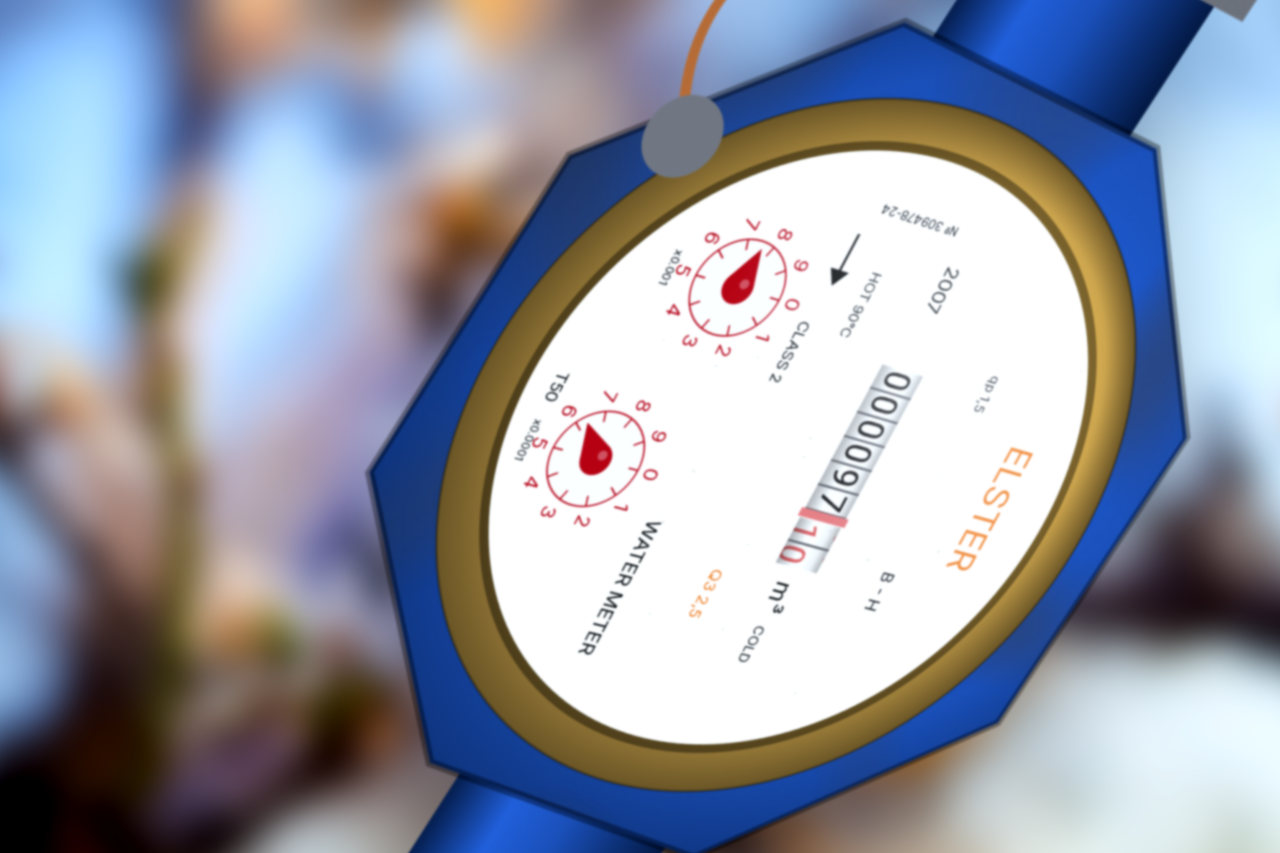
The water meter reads 97.0976 m³
